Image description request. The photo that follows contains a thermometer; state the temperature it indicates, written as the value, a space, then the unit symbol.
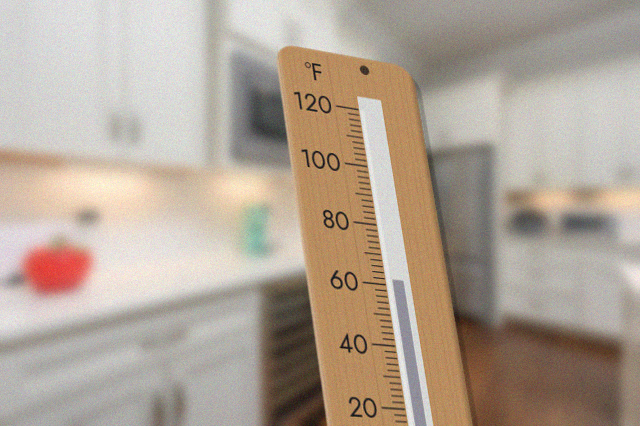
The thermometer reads 62 °F
